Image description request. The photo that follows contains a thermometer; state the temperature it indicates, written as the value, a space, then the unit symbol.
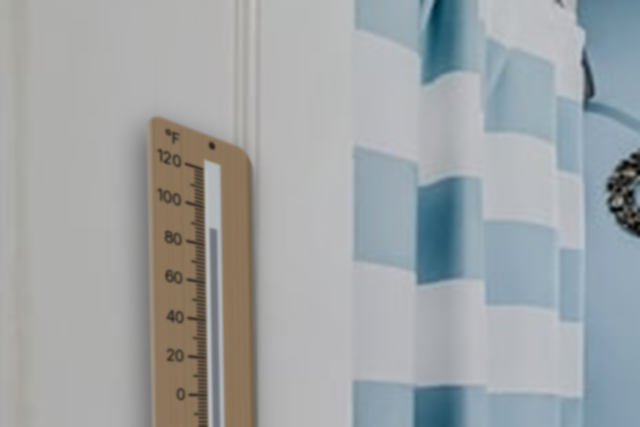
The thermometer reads 90 °F
